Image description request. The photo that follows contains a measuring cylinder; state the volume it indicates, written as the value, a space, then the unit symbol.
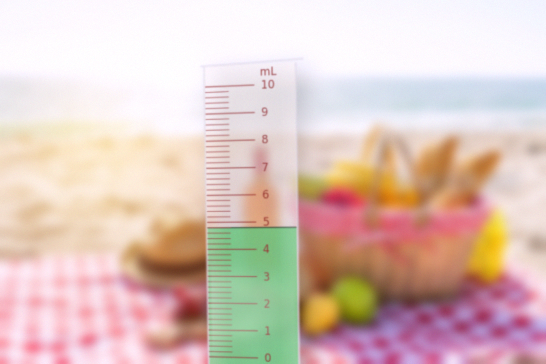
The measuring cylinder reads 4.8 mL
